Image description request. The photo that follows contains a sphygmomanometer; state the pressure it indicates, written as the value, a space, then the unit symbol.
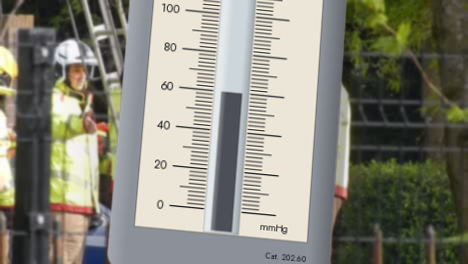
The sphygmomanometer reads 60 mmHg
